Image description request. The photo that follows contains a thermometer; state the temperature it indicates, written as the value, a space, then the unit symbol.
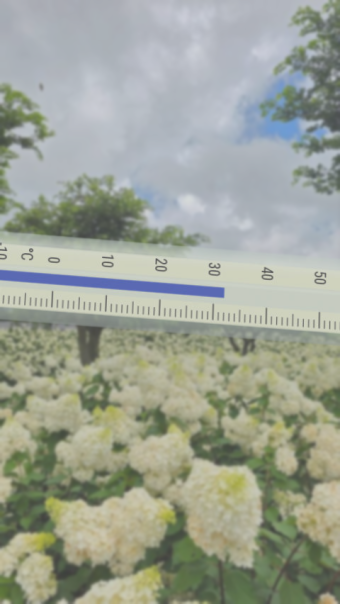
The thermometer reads 32 °C
